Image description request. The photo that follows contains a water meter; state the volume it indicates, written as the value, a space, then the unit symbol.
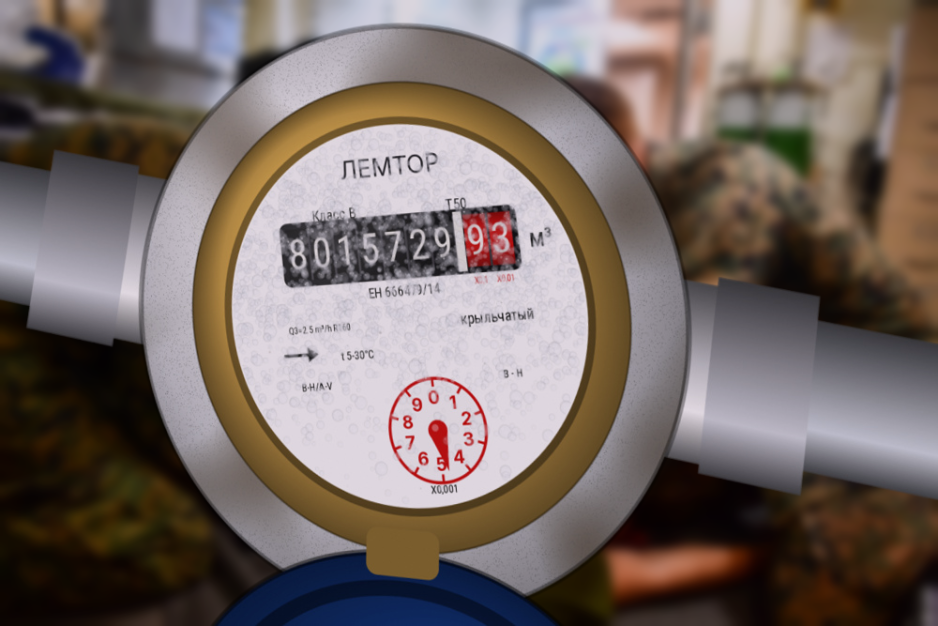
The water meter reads 8015729.934 m³
